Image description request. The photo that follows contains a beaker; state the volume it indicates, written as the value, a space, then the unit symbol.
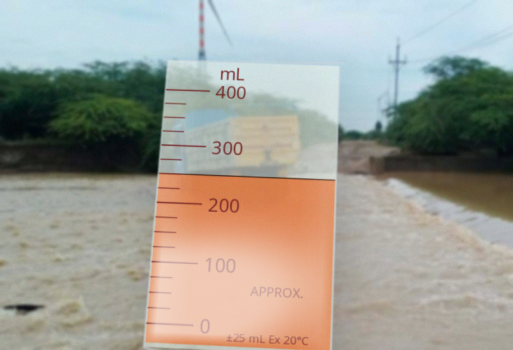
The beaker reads 250 mL
